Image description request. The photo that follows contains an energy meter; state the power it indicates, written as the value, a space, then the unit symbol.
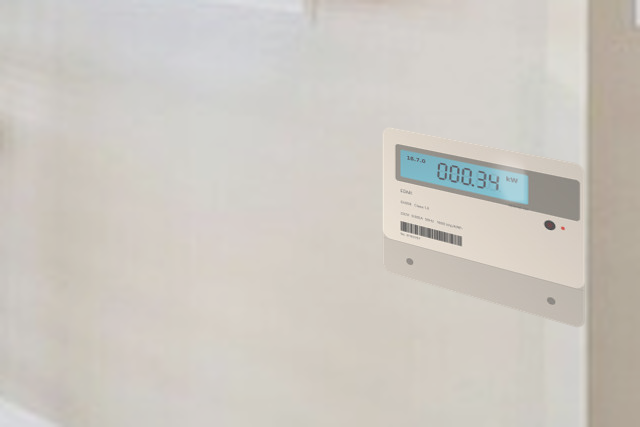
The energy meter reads 0.34 kW
